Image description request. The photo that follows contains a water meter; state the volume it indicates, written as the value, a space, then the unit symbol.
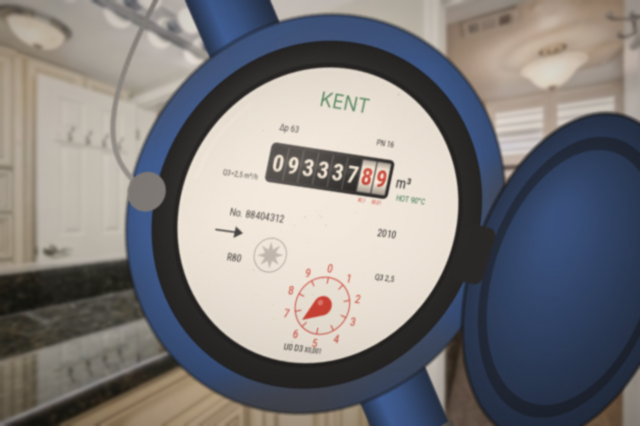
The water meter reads 93337.896 m³
